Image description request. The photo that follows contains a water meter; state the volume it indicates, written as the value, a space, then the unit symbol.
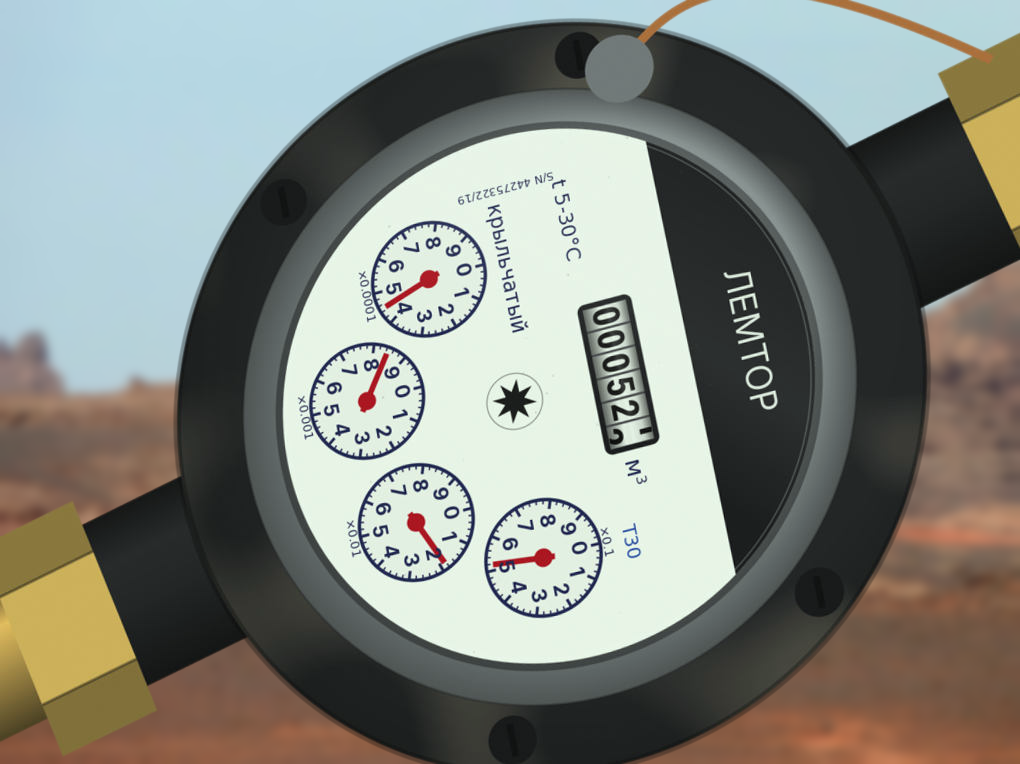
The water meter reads 521.5184 m³
